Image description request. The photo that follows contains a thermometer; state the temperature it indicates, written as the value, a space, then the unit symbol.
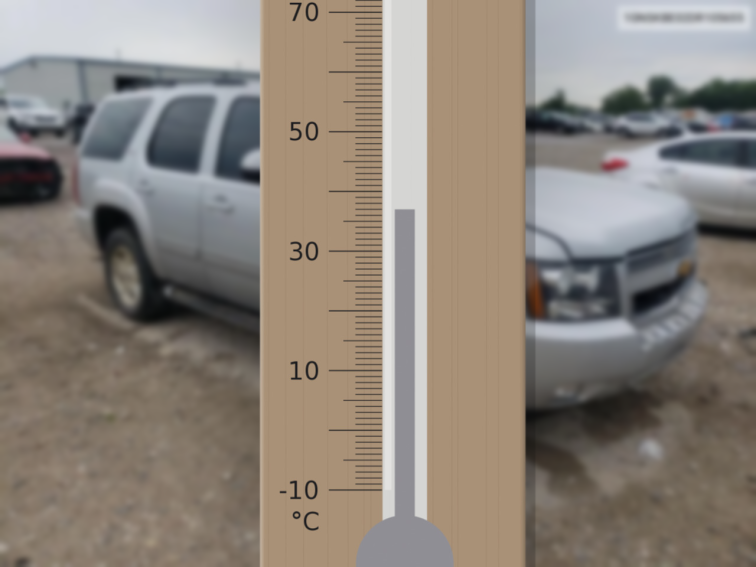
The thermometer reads 37 °C
